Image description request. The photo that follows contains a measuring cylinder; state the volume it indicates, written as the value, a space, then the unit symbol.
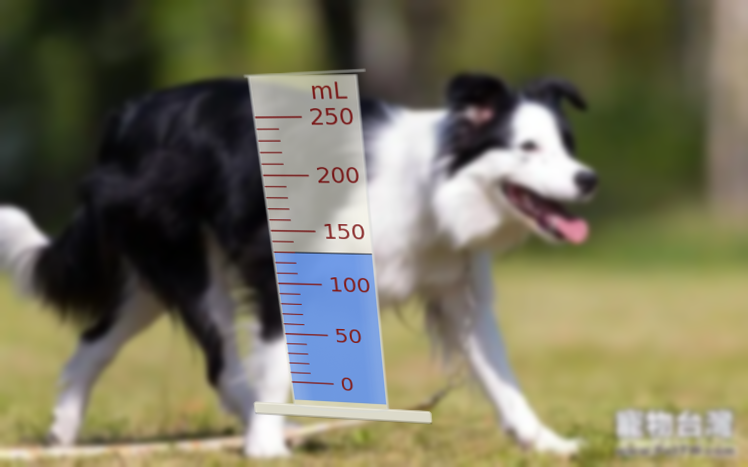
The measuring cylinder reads 130 mL
